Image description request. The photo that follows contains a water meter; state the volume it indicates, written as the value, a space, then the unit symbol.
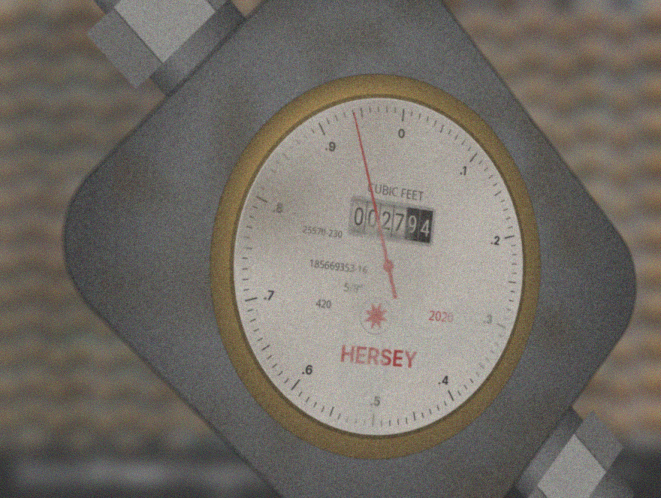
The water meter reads 2793.94 ft³
